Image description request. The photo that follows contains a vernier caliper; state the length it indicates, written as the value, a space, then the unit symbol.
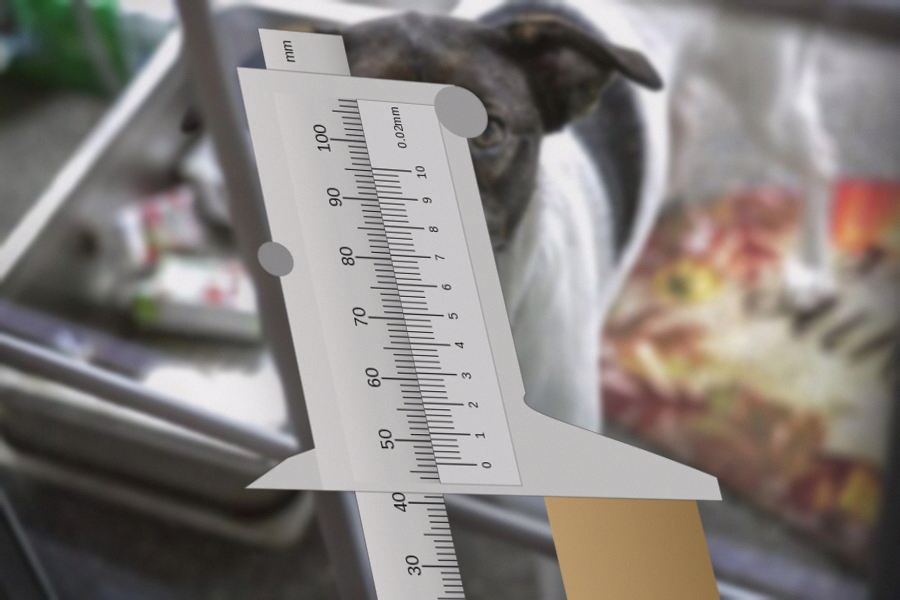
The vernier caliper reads 46.4 mm
